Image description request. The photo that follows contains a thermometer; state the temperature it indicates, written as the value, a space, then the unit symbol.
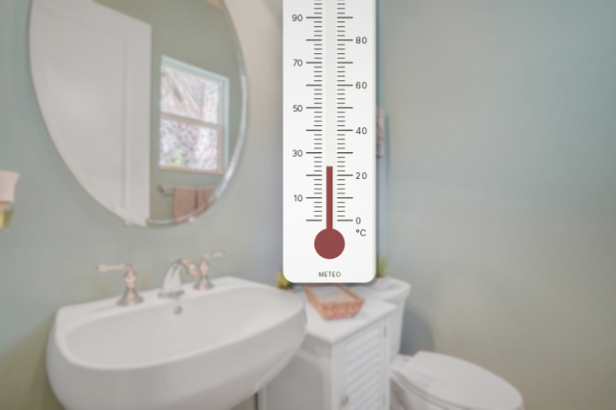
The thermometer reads 24 °C
